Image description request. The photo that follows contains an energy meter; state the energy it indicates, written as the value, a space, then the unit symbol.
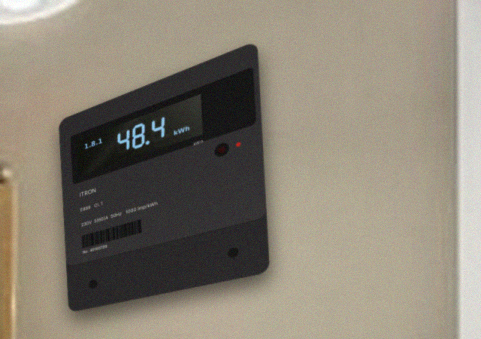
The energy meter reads 48.4 kWh
